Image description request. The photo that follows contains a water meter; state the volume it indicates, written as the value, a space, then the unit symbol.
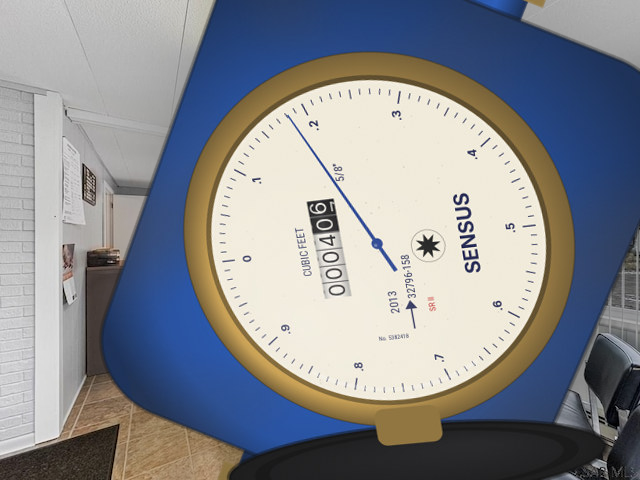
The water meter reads 406.18 ft³
